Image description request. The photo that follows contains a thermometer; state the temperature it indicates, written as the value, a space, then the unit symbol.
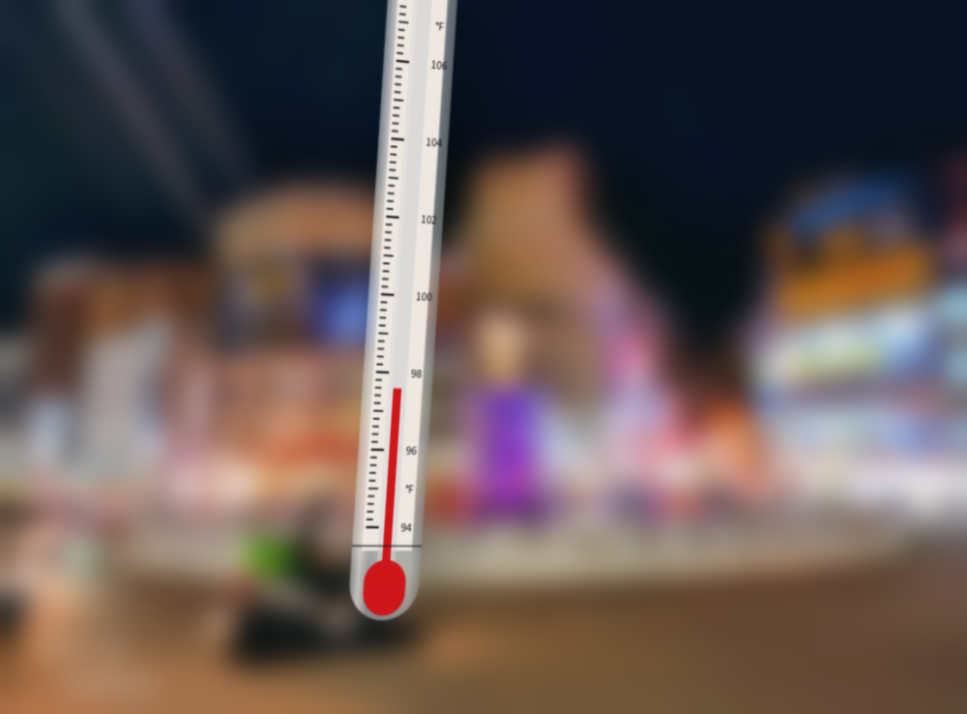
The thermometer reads 97.6 °F
